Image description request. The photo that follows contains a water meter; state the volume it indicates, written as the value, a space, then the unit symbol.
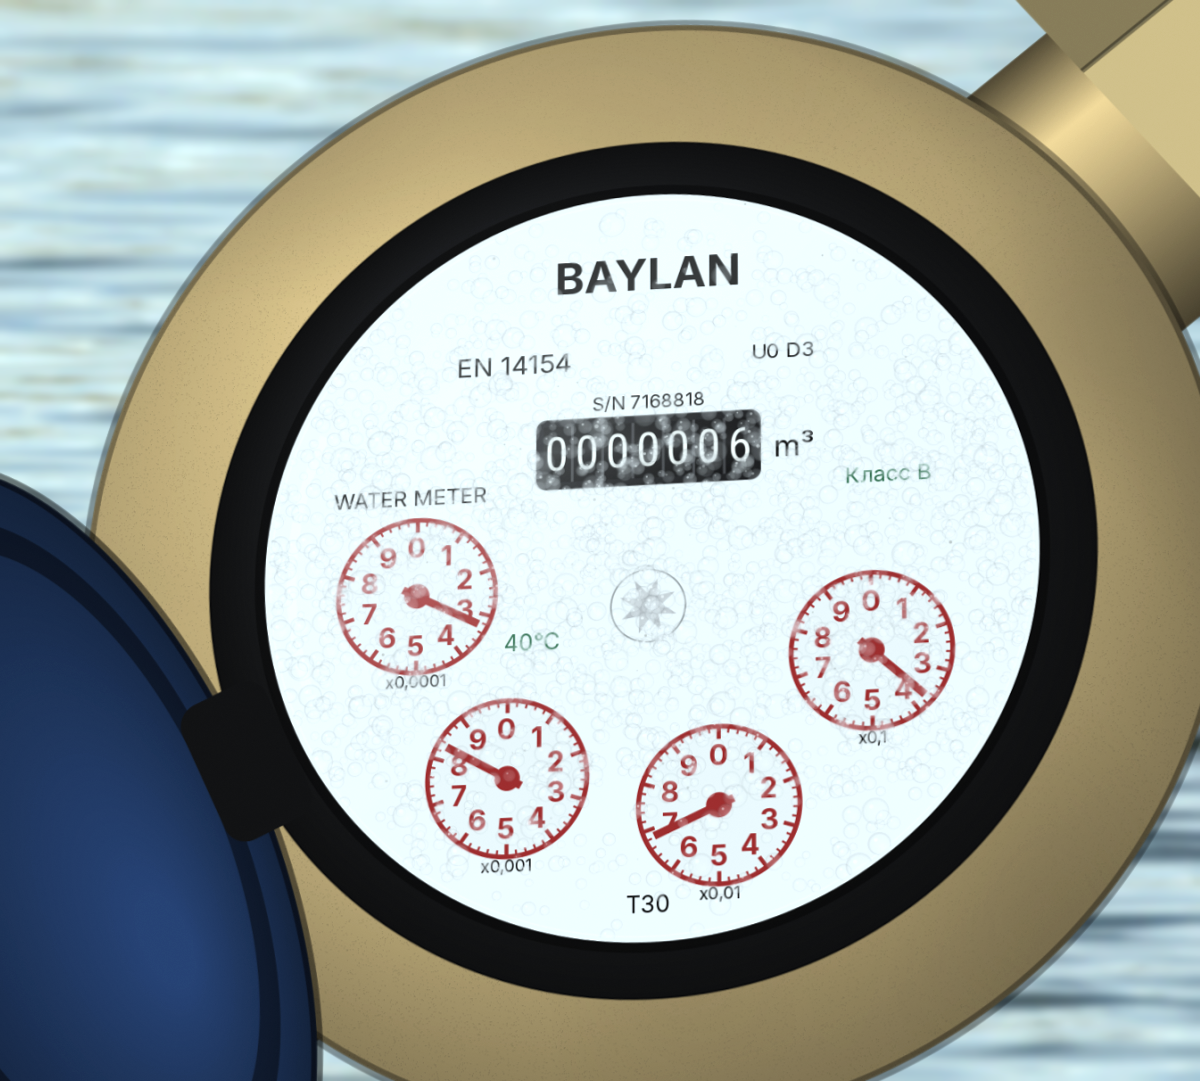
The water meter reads 6.3683 m³
